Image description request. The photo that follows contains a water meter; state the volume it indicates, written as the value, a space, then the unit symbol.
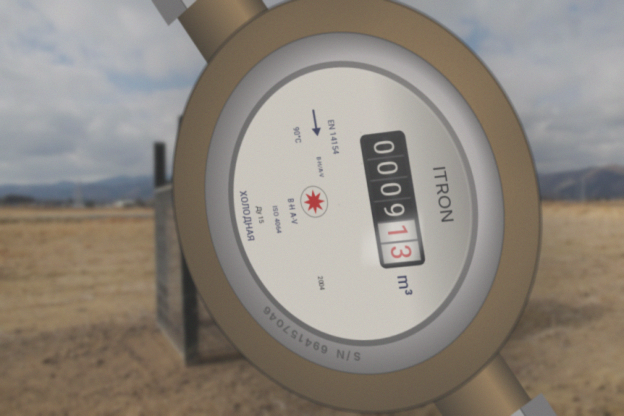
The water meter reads 9.13 m³
